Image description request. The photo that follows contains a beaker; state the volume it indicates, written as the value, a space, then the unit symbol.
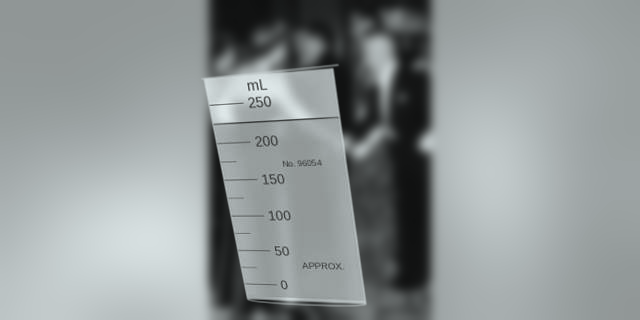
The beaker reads 225 mL
